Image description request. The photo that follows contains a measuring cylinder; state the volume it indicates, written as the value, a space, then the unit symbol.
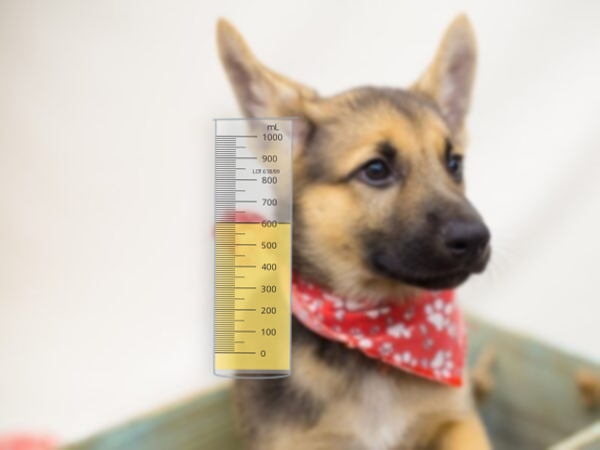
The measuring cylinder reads 600 mL
